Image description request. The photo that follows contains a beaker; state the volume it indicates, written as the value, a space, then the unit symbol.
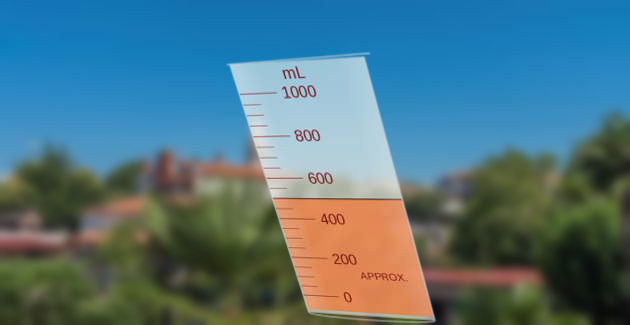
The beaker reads 500 mL
